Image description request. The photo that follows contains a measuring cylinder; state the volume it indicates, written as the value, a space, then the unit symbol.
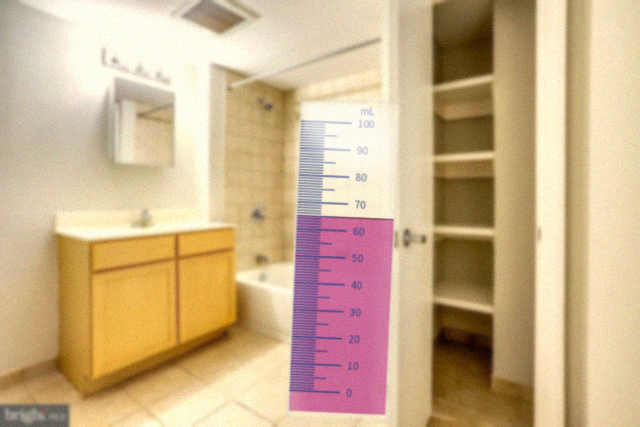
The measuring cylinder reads 65 mL
